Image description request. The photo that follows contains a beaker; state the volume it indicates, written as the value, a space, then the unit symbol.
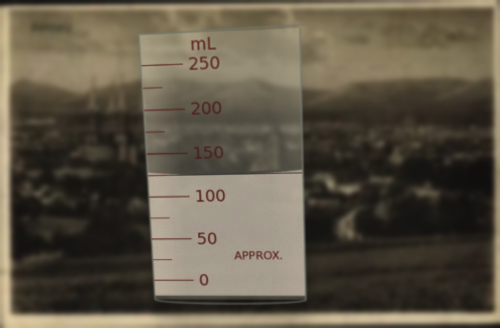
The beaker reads 125 mL
